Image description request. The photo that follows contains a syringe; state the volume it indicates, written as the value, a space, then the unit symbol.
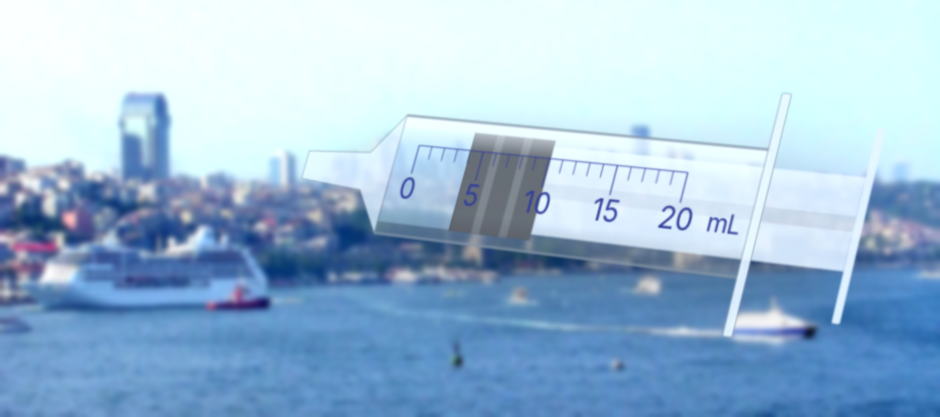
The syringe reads 4 mL
